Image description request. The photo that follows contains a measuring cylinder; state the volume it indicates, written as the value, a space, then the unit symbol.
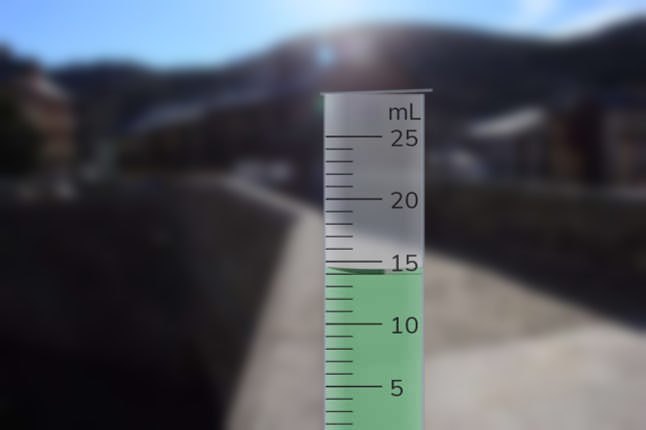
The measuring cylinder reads 14 mL
